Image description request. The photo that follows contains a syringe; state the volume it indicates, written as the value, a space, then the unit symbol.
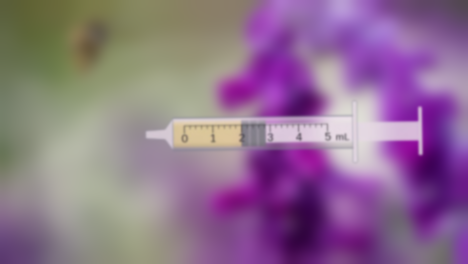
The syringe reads 2 mL
